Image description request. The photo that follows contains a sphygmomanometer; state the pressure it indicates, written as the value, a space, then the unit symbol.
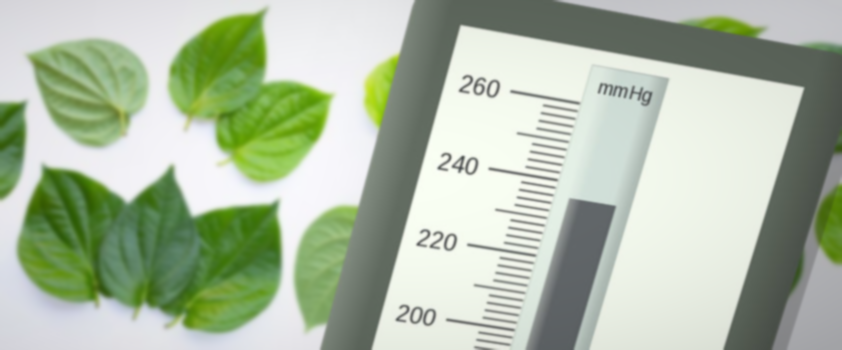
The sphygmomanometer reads 236 mmHg
